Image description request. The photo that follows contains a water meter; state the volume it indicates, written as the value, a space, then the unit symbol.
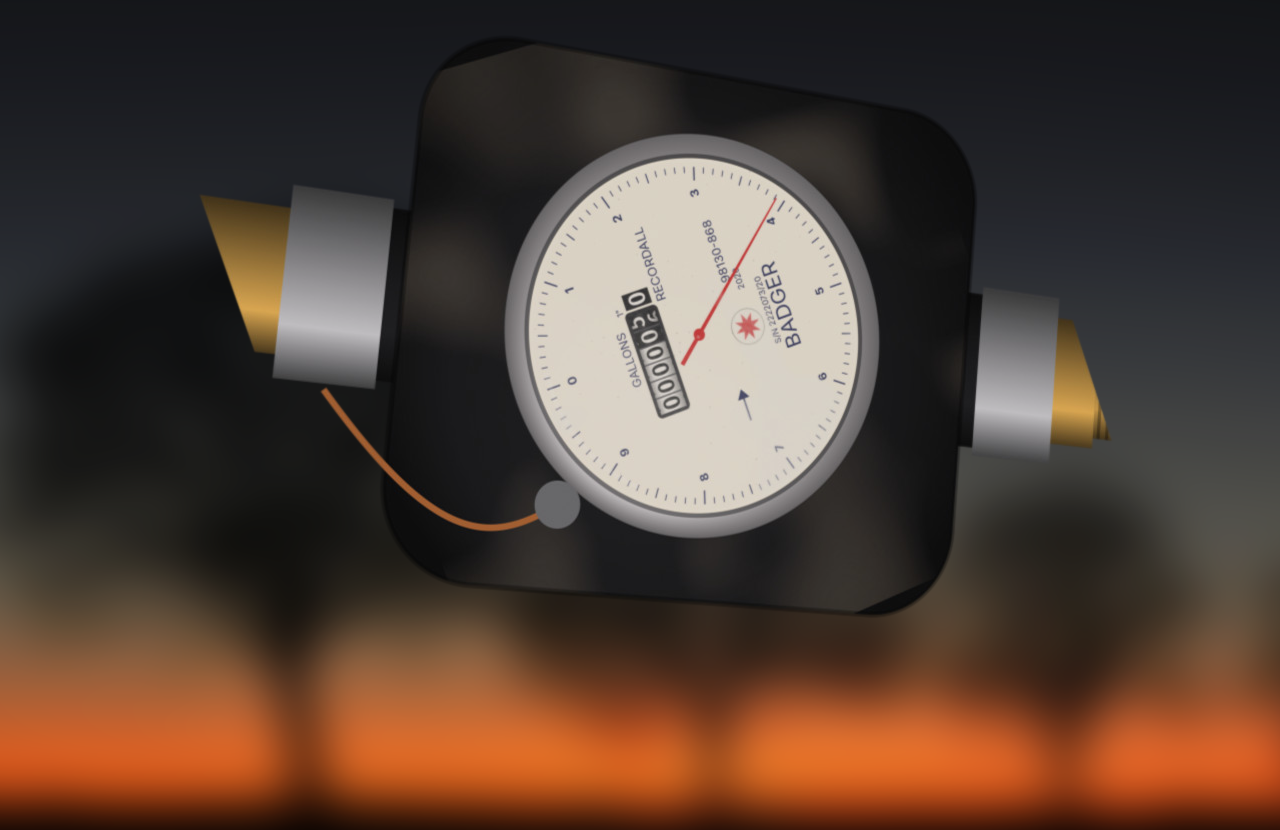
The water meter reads 53.9 gal
